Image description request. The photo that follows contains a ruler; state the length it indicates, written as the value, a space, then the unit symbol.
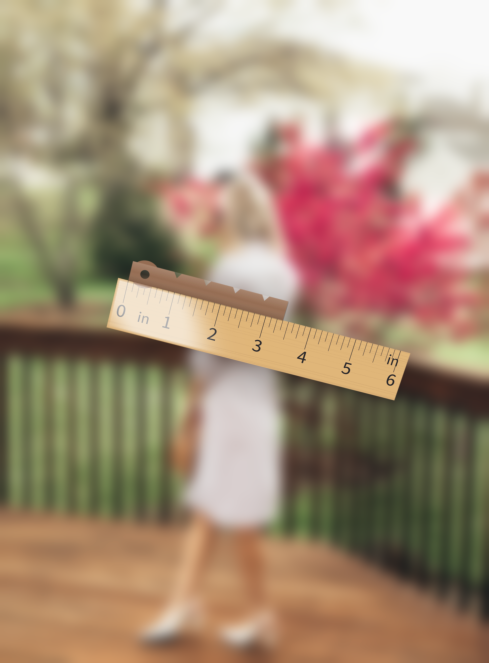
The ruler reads 3.375 in
